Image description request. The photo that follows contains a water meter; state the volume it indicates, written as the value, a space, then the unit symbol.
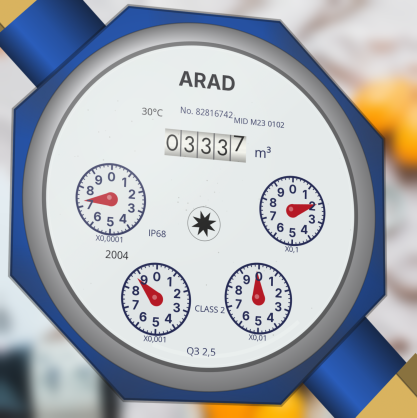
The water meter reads 3337.1987 m³
